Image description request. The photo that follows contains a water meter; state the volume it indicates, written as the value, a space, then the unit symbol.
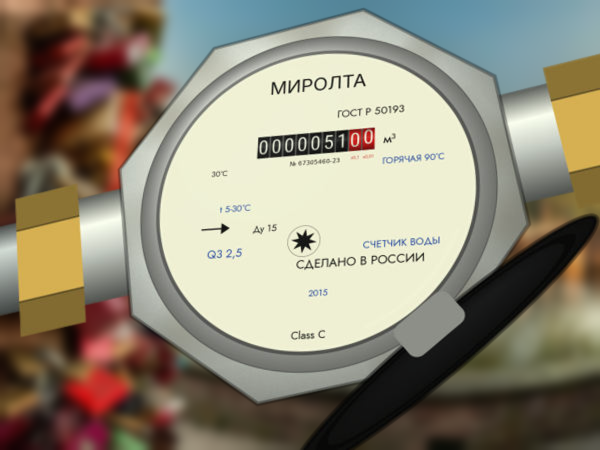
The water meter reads 51.00 m³
